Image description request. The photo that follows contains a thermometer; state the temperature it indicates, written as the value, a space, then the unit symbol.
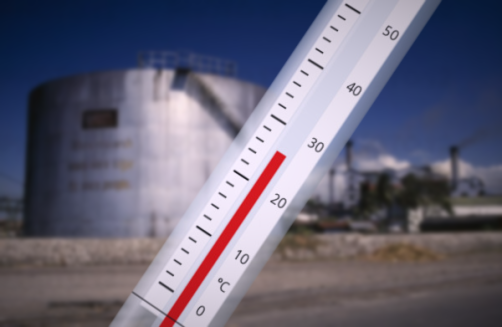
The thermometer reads 26 °C
